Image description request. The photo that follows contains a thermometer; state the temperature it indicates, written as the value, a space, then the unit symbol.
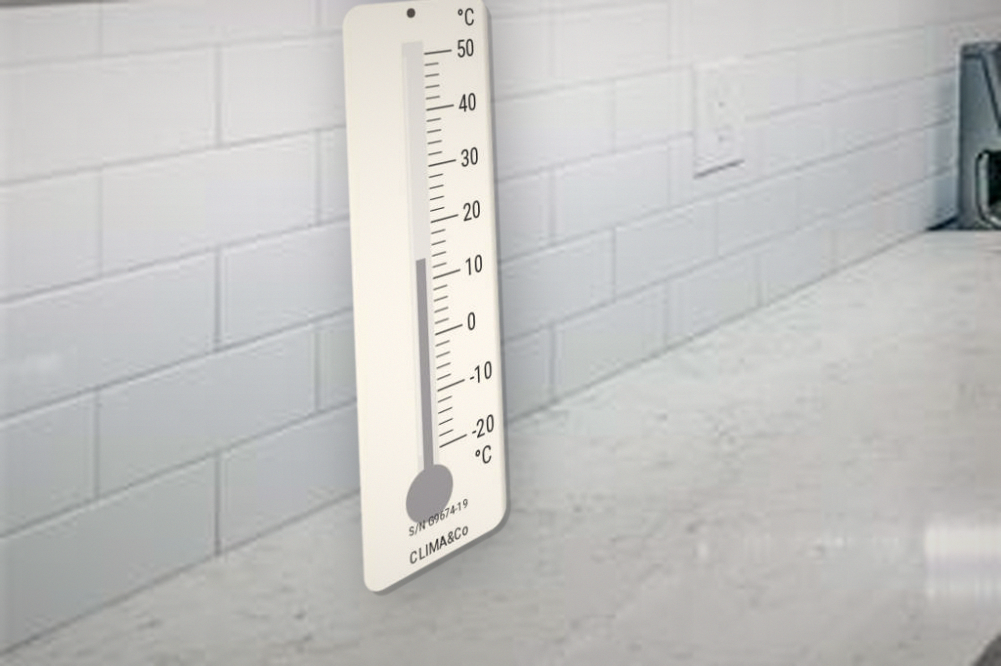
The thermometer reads 14 °C
